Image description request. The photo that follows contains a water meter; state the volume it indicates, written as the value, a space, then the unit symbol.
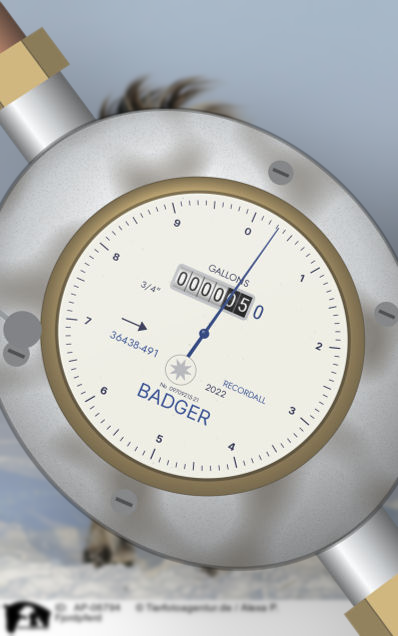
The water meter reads 50.3 gal
